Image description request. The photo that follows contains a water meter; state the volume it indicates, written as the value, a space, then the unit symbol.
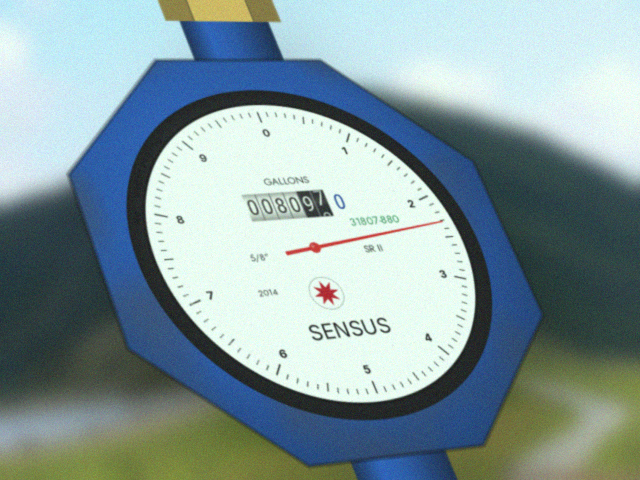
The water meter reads 80972.3 gal
